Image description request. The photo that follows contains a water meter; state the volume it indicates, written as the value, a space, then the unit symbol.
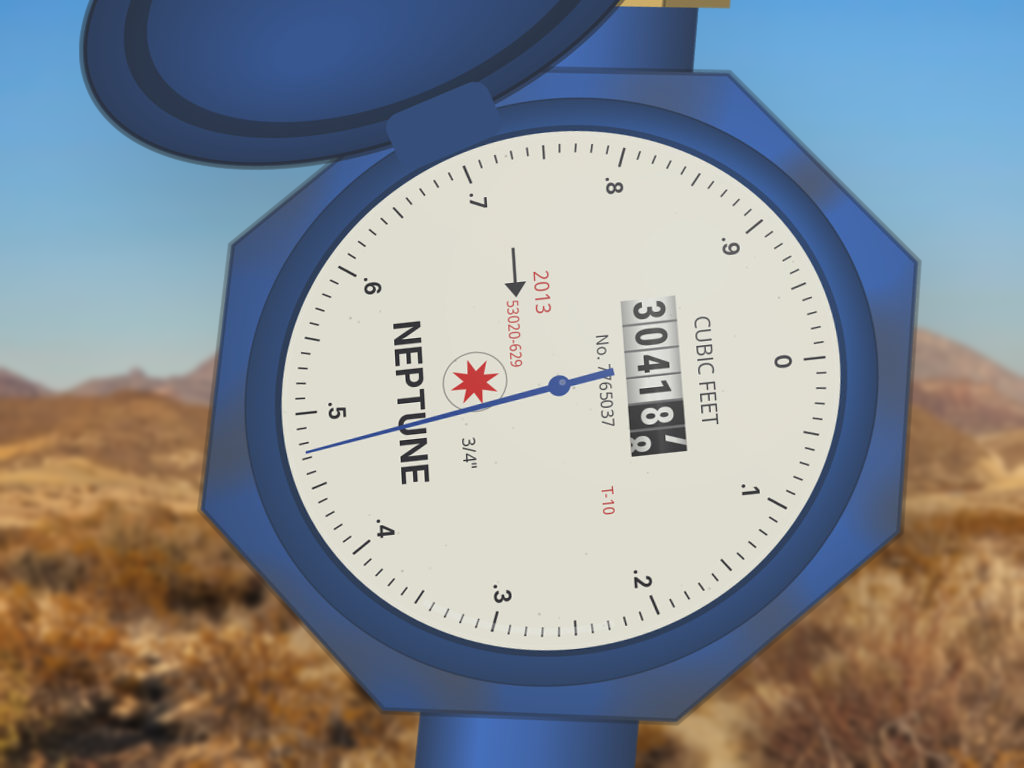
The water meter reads 304187.47 ft³
